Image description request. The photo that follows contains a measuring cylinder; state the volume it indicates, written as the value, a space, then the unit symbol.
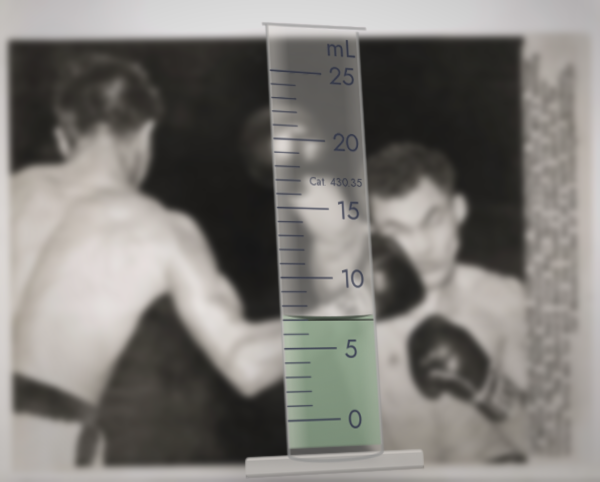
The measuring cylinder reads 7 mL
